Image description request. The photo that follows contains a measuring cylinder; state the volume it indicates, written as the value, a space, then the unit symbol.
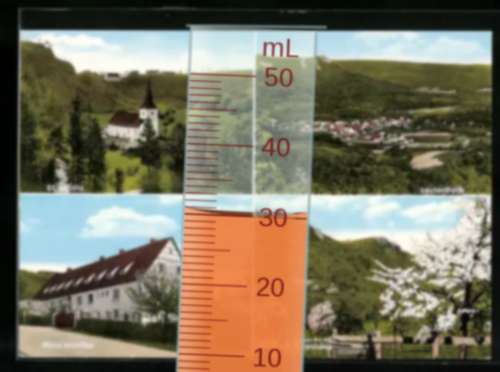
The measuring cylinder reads 30 mL
